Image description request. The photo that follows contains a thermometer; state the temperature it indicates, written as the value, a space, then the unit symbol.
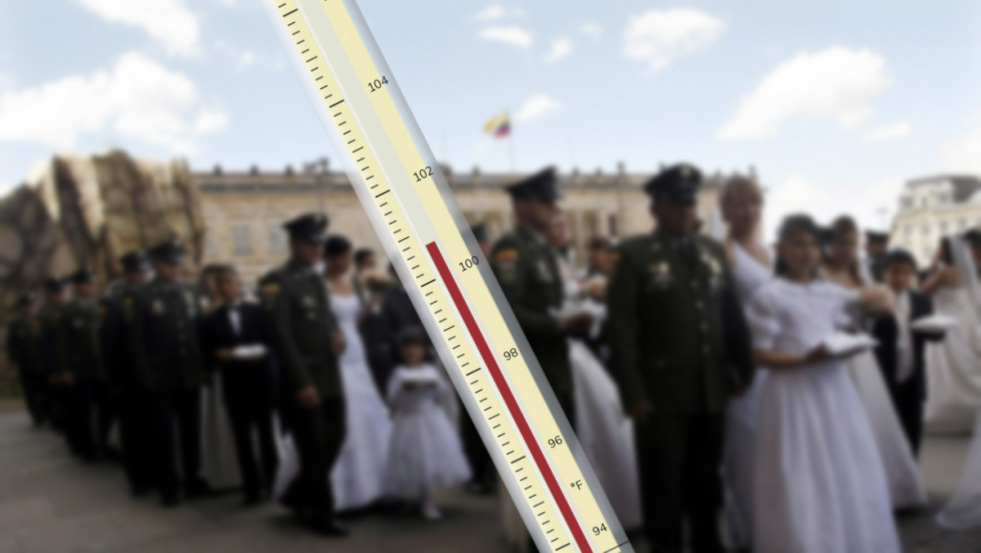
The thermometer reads 100.7 °F
